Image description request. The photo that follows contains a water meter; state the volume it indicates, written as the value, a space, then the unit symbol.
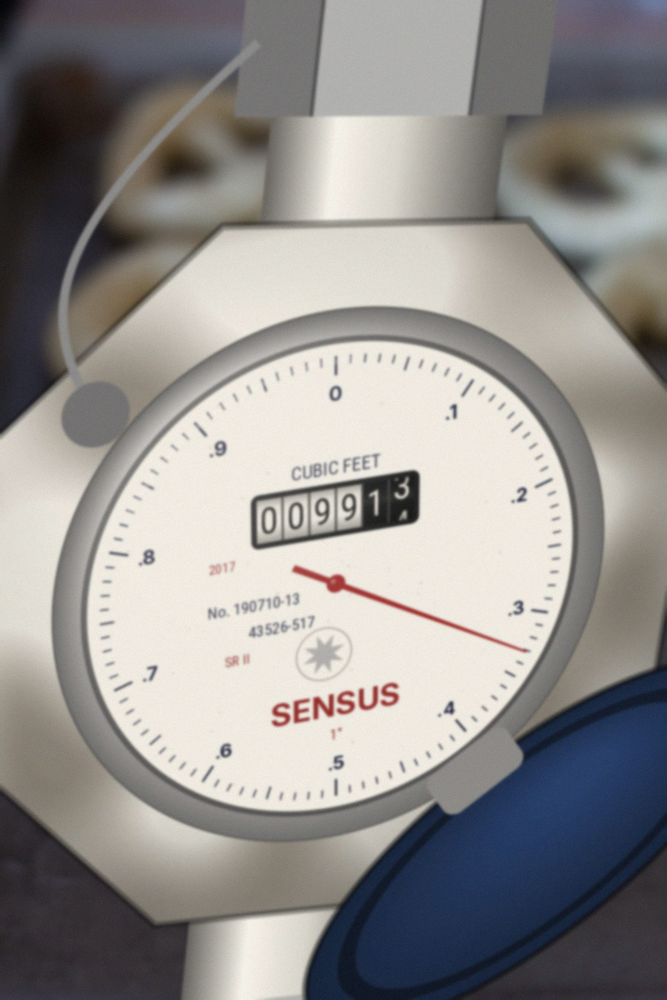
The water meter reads 9913.33 ft³
